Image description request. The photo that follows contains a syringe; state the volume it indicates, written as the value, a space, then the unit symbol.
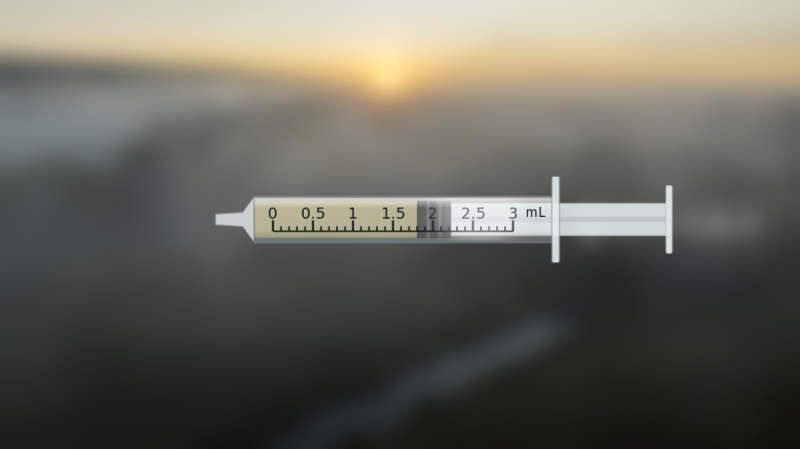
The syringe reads 1.8 mL
